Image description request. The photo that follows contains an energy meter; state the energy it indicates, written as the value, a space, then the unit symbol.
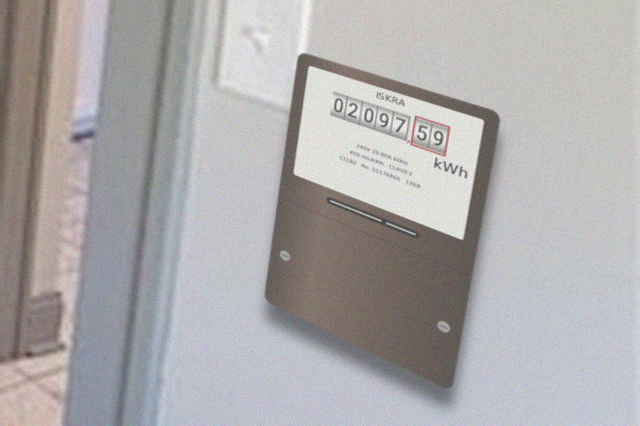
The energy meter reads 2097.59 kWh
